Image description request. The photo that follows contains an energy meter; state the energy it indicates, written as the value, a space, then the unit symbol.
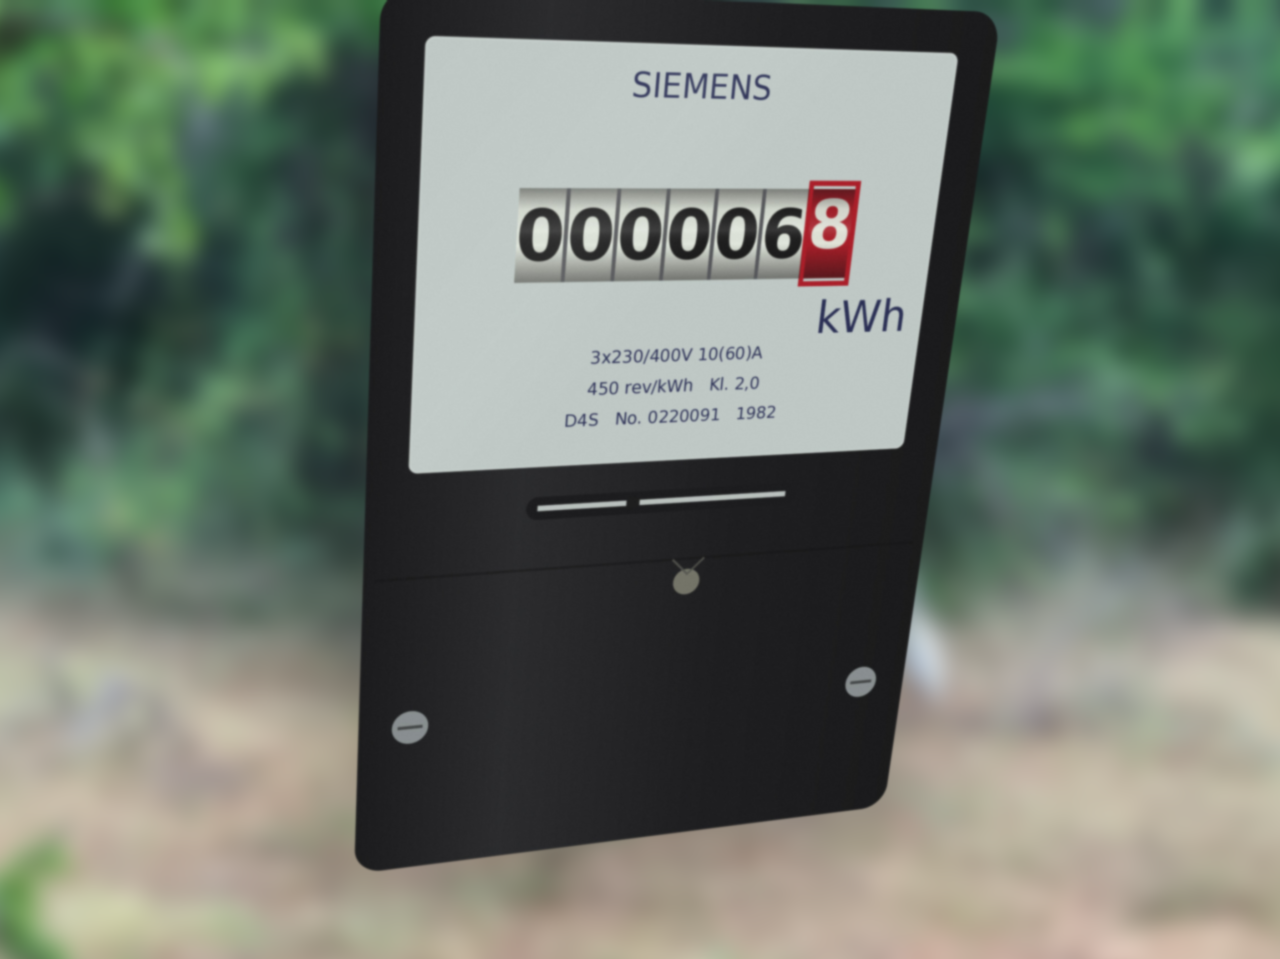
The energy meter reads 6.8 kWh
